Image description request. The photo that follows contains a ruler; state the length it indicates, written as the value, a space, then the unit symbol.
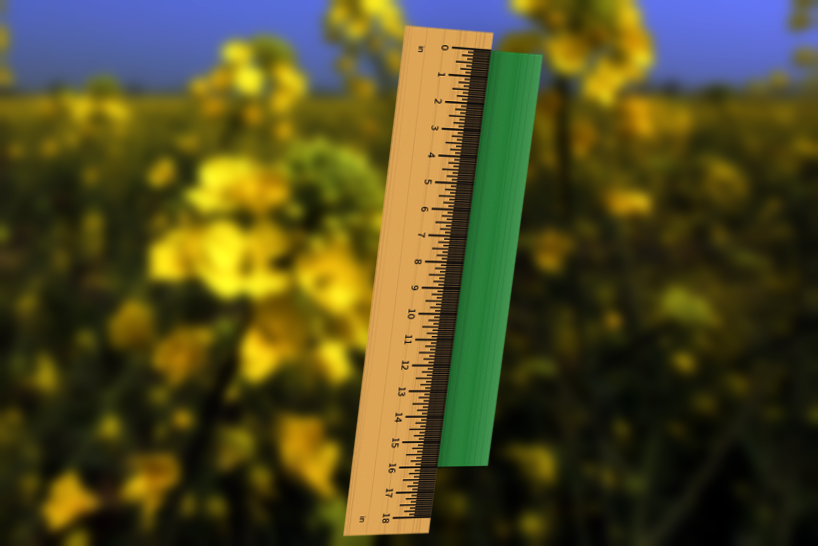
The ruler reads 16 in
